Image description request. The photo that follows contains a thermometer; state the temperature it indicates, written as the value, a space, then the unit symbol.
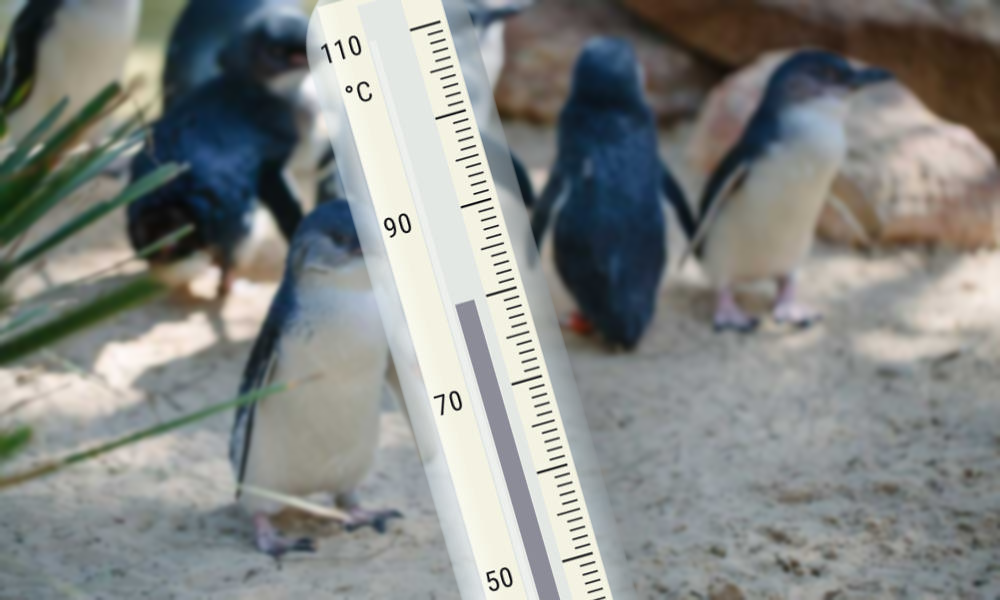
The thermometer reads 80 °C
